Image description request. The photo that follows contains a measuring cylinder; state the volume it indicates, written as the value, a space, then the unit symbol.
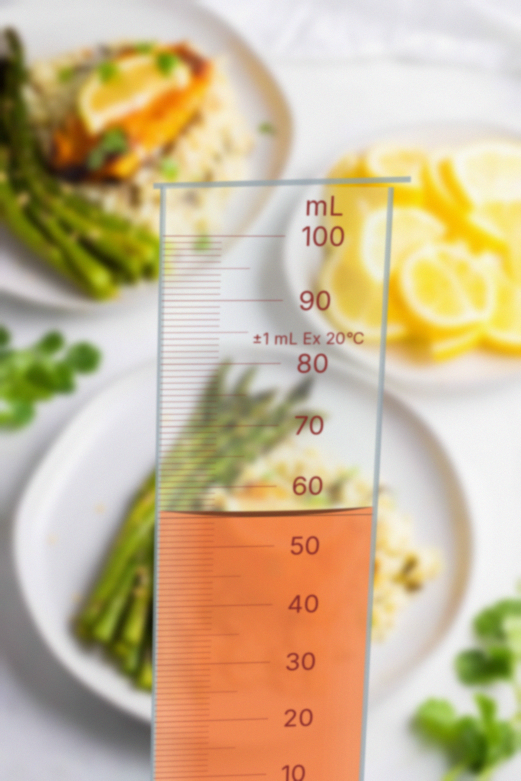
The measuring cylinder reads 55 mL
